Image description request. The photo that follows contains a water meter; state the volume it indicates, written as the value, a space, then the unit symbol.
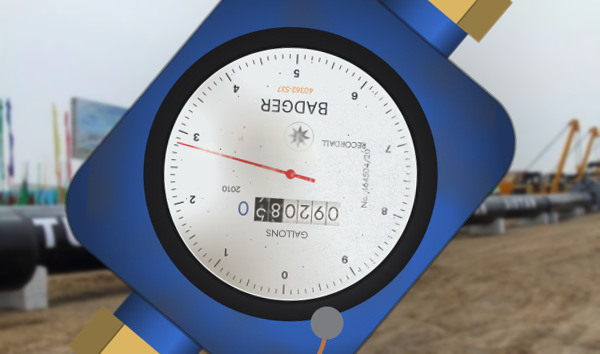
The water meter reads 920852.8 gal
